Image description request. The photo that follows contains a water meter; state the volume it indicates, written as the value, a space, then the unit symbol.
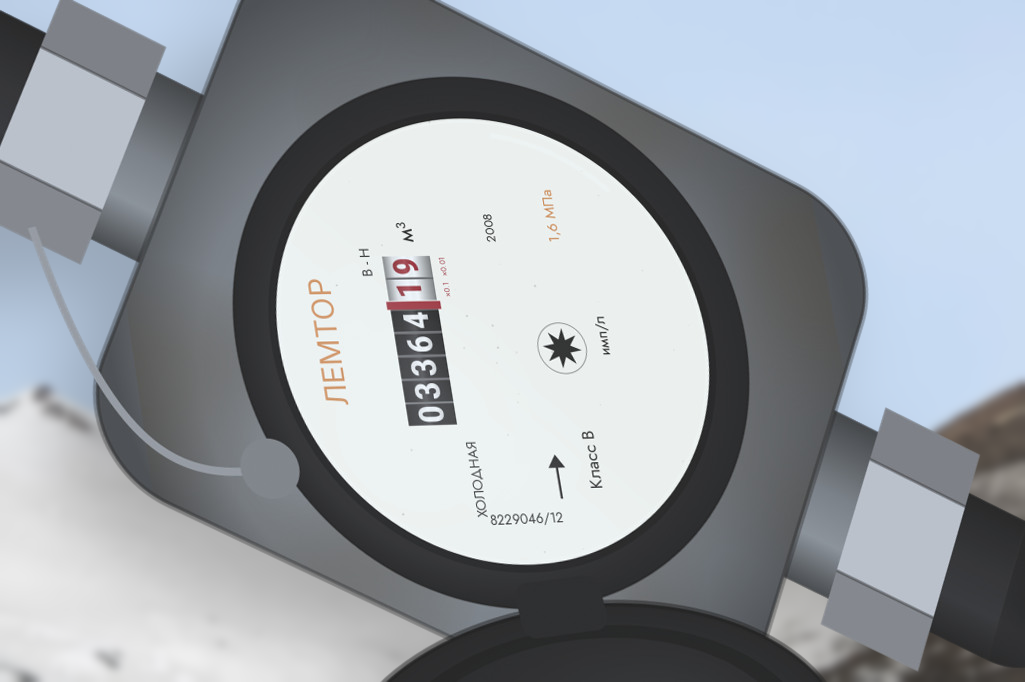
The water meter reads 3364.19 m³
